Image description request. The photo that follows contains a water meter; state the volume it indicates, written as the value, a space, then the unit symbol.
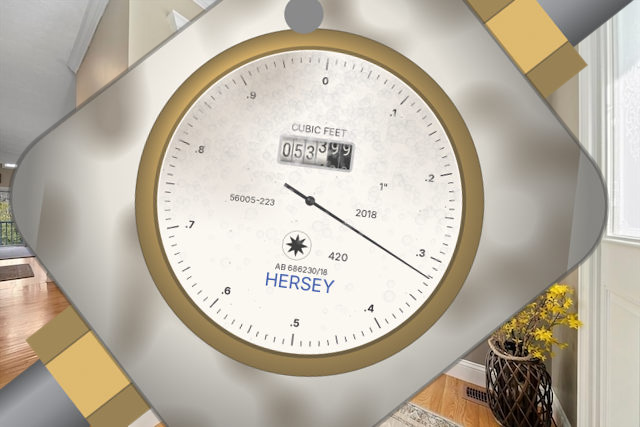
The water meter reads 53399.32 ft³
